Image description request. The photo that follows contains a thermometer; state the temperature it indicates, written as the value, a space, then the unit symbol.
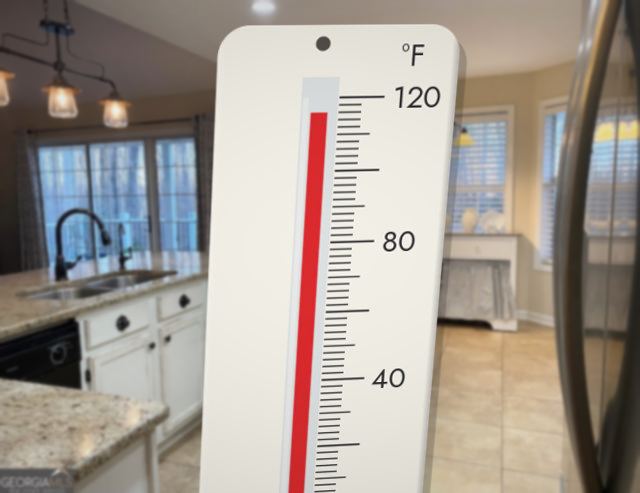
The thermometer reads 116 °F
